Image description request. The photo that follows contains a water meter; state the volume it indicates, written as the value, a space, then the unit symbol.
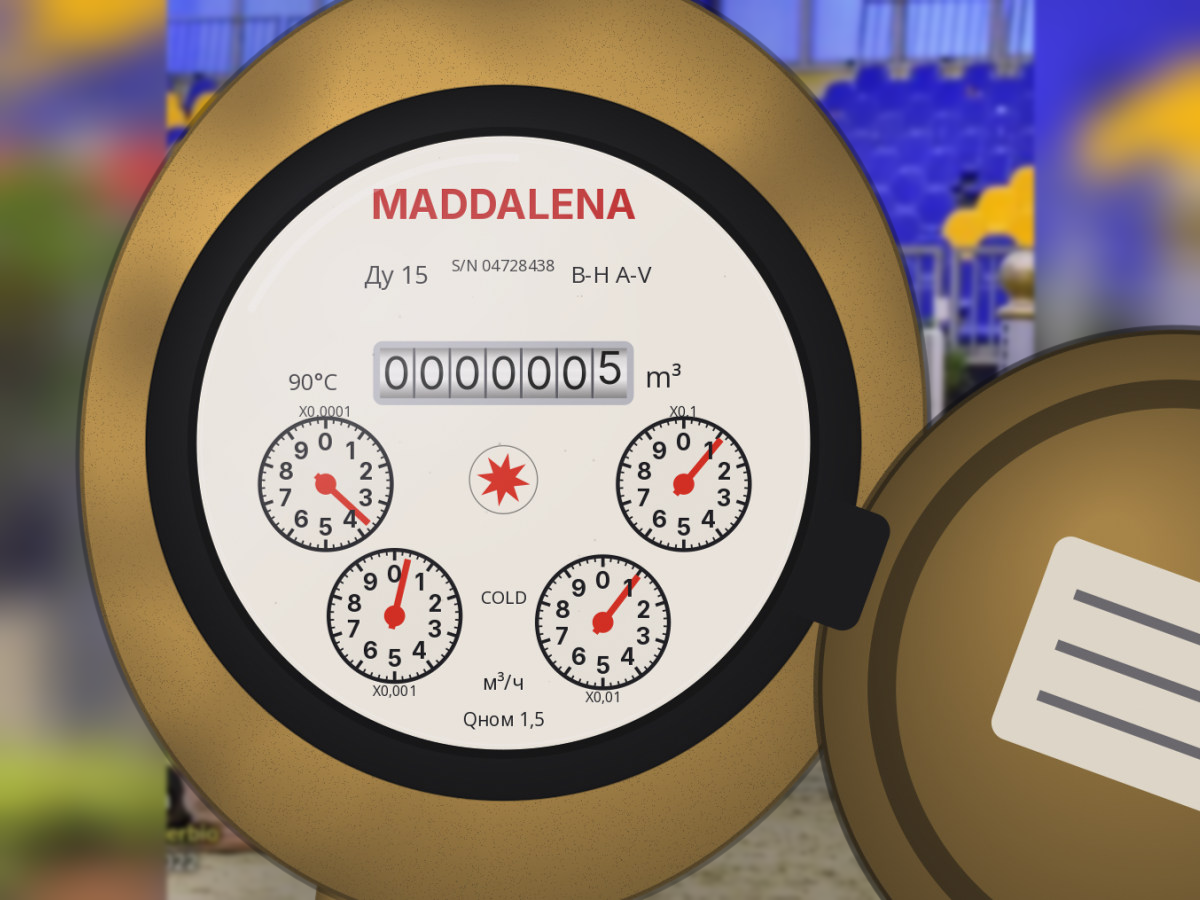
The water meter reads 5.1103 m³
